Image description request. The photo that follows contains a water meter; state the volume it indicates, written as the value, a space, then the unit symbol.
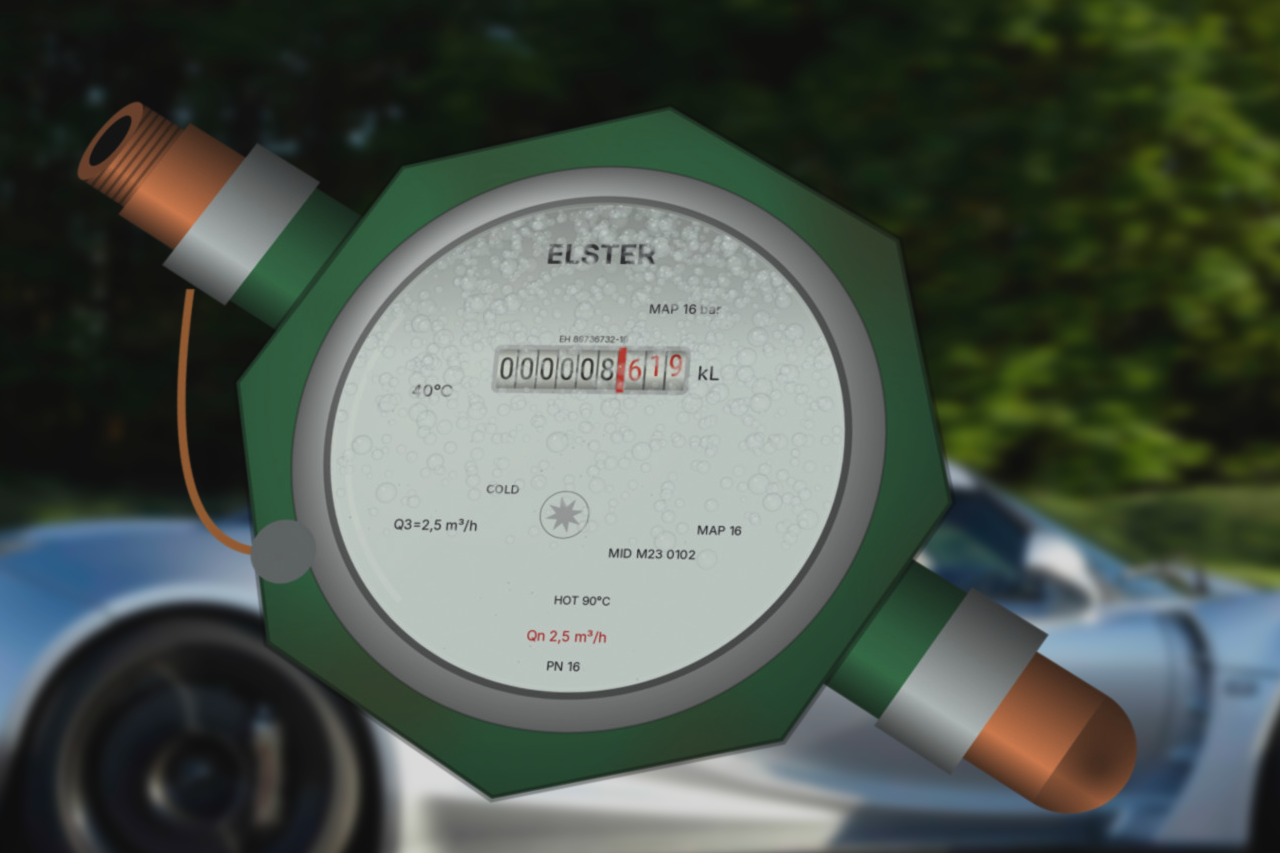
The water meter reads 8.619 kL
